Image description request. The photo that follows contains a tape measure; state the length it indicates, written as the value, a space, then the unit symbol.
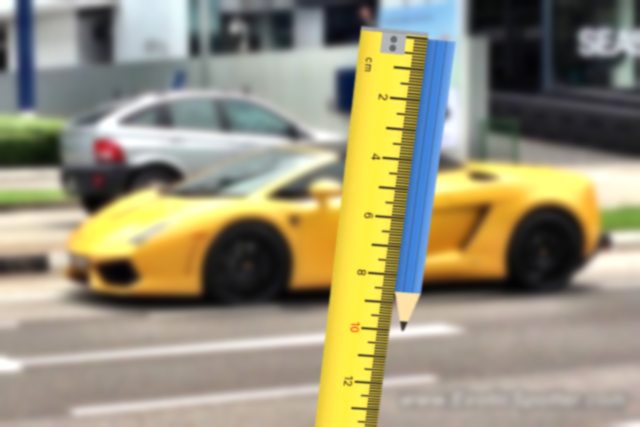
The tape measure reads 10 cm
